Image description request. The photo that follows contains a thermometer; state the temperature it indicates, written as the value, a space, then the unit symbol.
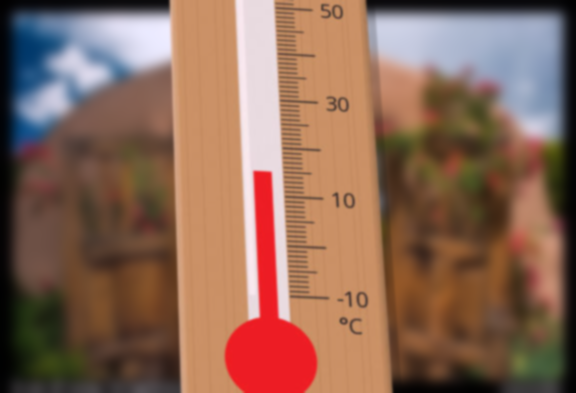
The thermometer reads 15 °C
